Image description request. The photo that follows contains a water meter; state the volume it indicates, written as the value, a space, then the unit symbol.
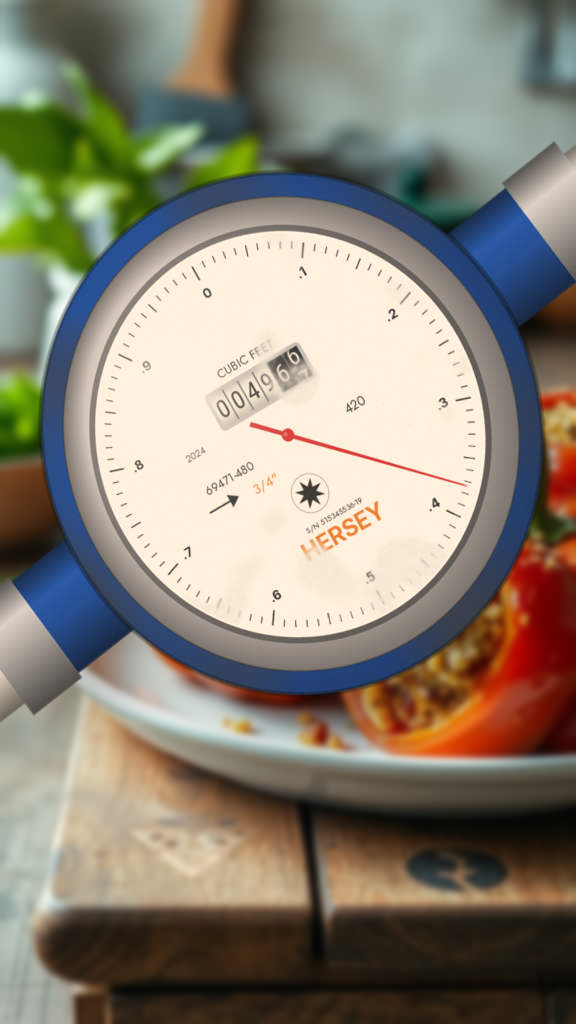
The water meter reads 4966.37 ft³
